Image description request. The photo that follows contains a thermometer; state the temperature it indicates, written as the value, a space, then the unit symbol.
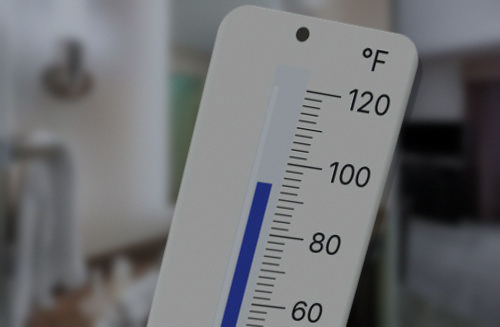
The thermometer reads 94 °F
